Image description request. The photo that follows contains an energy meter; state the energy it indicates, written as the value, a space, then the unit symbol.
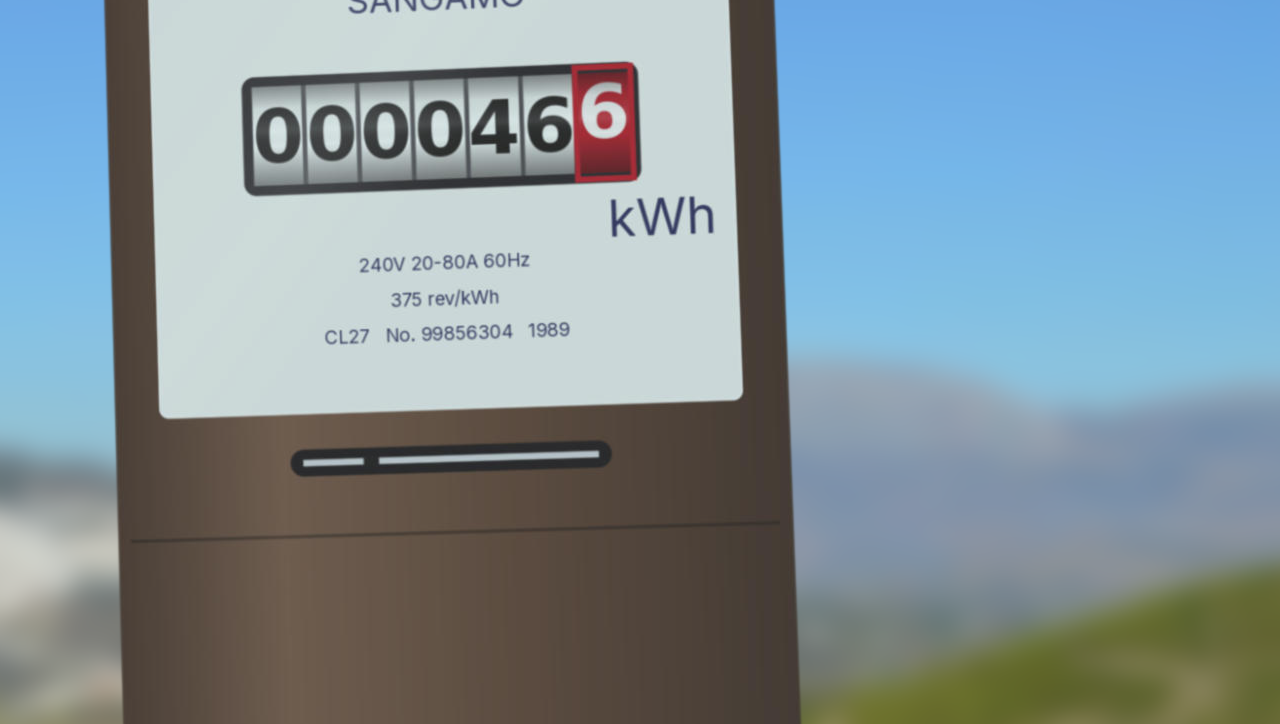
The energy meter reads 46.6 kWh
